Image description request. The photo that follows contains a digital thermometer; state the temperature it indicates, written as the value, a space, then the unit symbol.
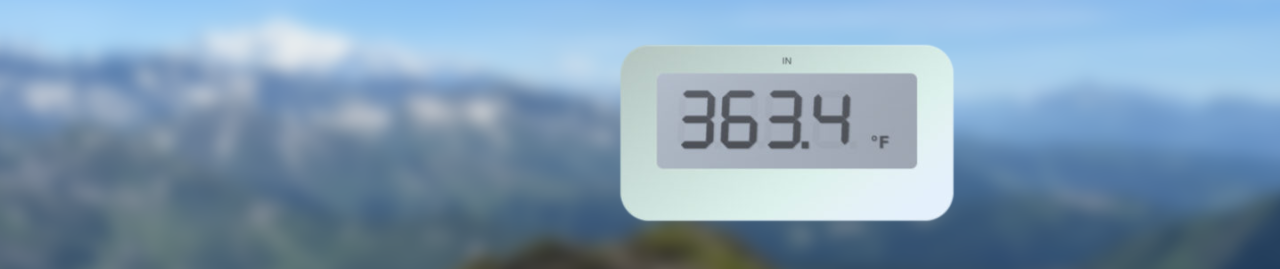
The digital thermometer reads 363.4 °F
